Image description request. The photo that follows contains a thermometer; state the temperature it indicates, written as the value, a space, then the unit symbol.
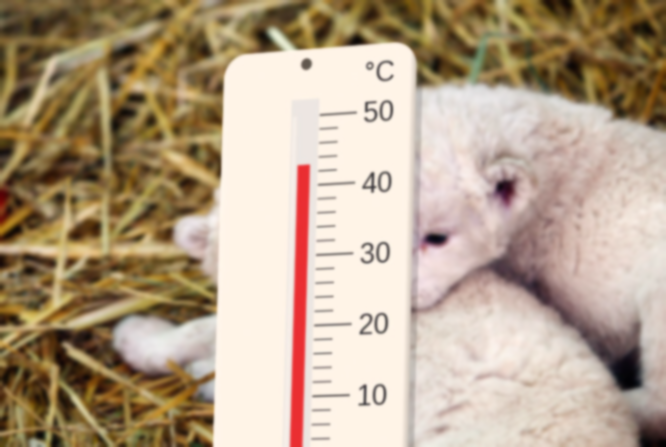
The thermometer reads 43 °C
